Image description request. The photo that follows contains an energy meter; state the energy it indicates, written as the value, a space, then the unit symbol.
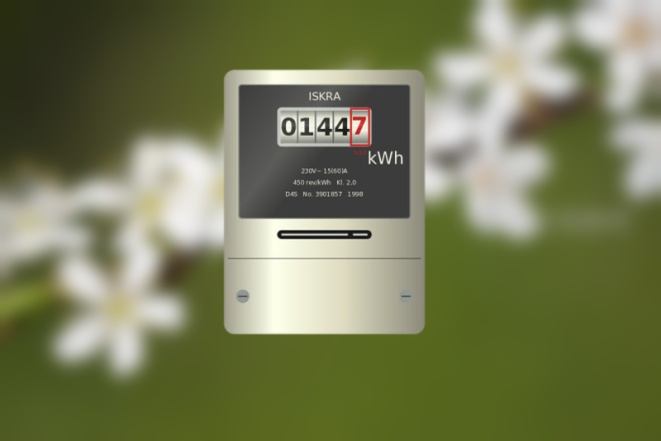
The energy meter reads 144.7 kWh
